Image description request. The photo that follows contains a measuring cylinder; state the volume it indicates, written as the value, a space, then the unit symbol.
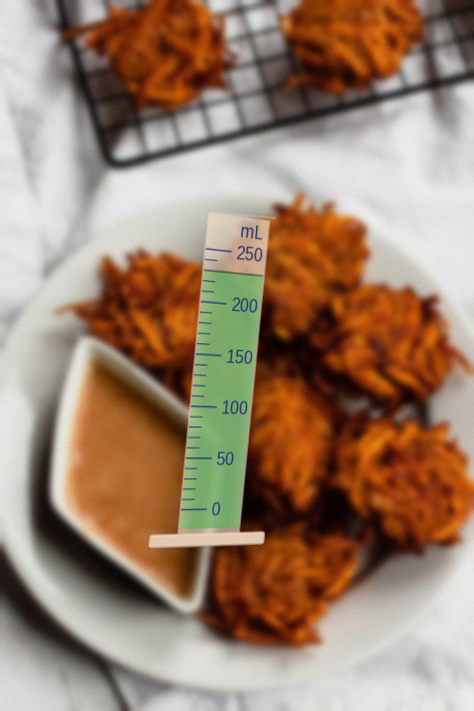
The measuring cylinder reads 230 mL
